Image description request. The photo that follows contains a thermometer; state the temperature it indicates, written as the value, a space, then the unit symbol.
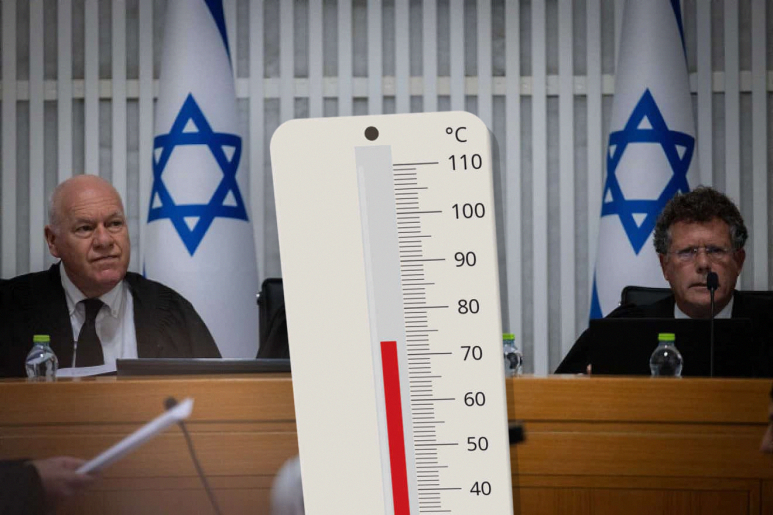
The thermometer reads 73 °C
